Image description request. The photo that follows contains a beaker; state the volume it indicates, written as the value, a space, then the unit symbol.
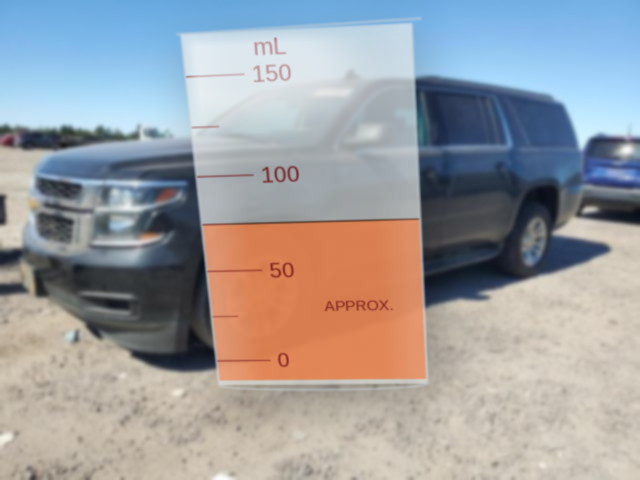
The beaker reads 75 mL
